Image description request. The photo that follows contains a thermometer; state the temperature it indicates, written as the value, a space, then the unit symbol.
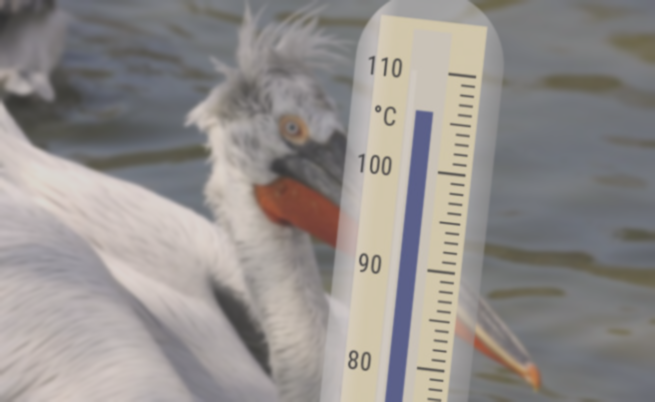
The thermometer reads 106 °C
